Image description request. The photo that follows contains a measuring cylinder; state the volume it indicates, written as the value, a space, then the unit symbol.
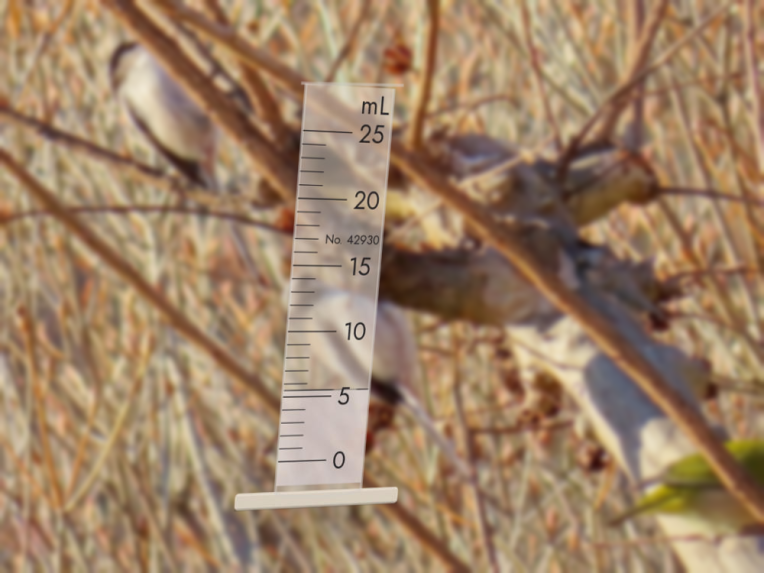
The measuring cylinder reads 5.5 mL
